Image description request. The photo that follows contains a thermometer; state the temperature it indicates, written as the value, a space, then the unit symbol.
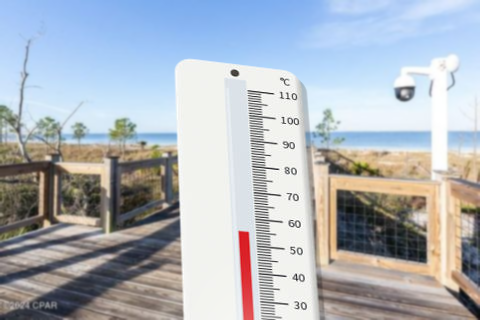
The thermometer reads 55 °C
